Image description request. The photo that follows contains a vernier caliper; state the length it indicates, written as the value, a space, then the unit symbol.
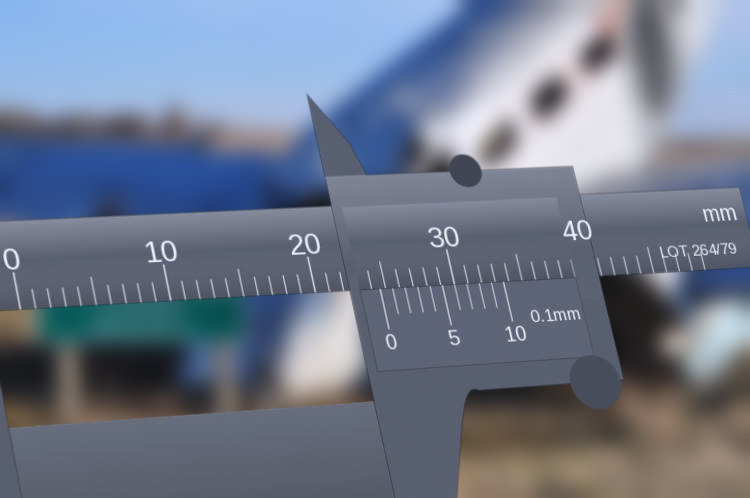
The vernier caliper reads 24.6 mm
